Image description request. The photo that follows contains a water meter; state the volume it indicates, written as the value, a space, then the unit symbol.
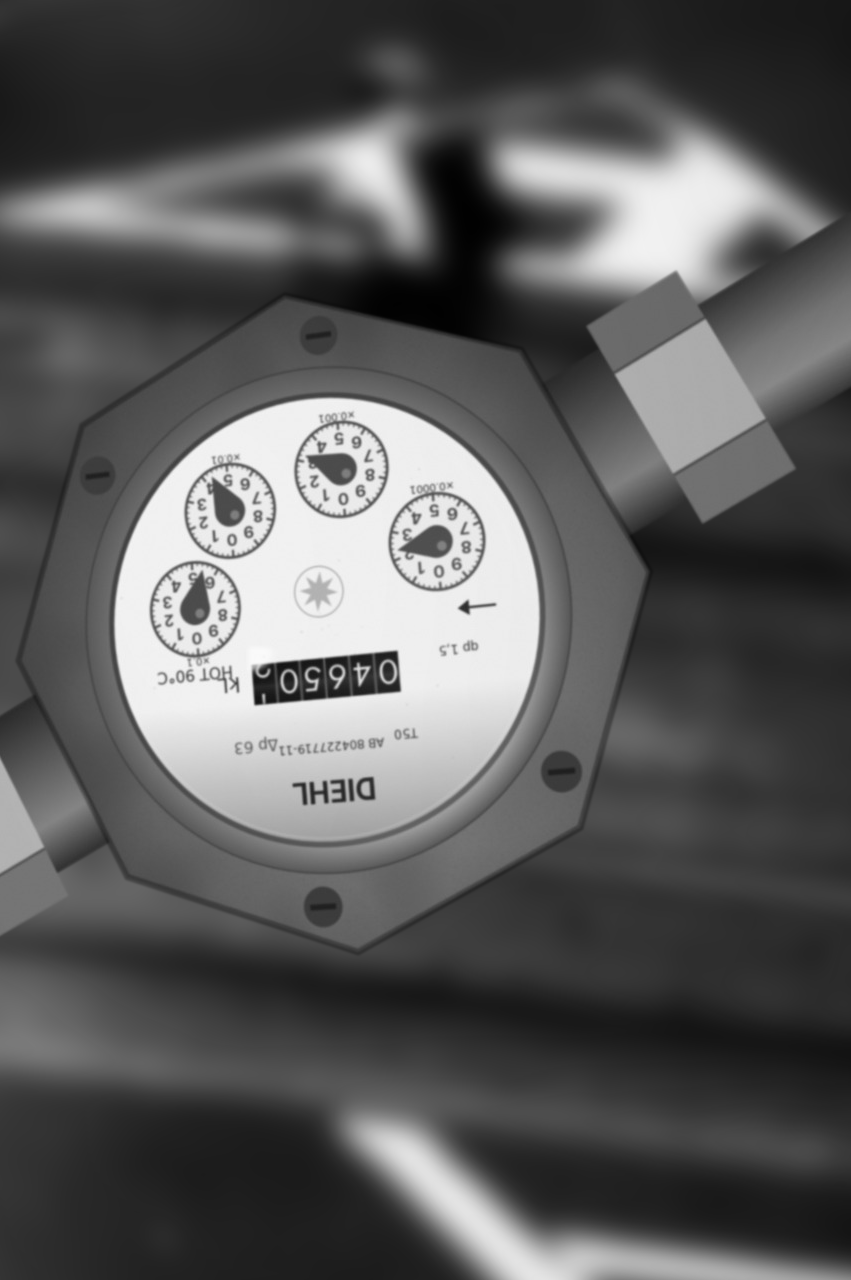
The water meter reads 46501.5432 kL
